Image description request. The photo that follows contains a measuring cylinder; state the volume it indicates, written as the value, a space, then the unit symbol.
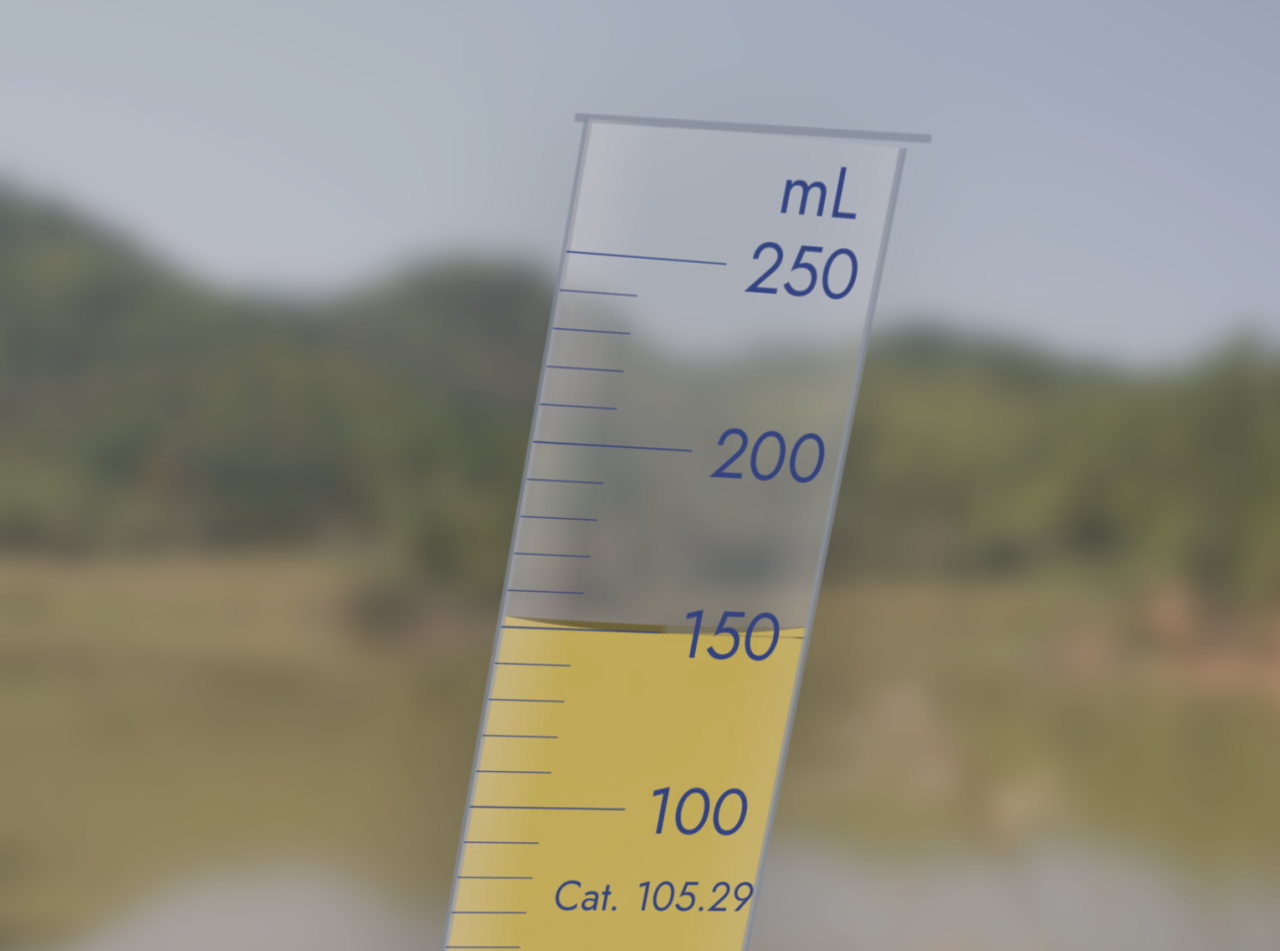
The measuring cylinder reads 150 mL
